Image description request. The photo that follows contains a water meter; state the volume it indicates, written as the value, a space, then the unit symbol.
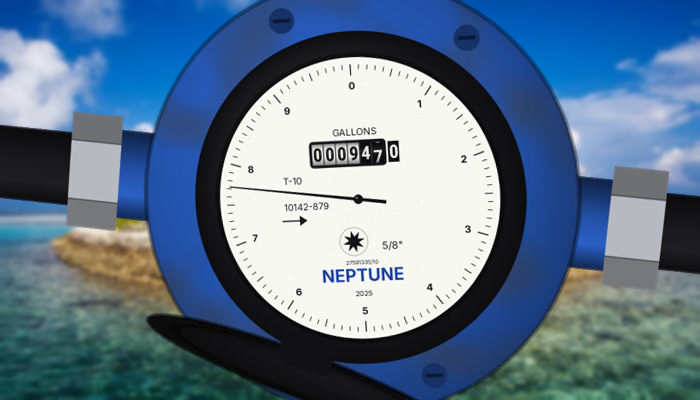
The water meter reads 9467.7 gal
